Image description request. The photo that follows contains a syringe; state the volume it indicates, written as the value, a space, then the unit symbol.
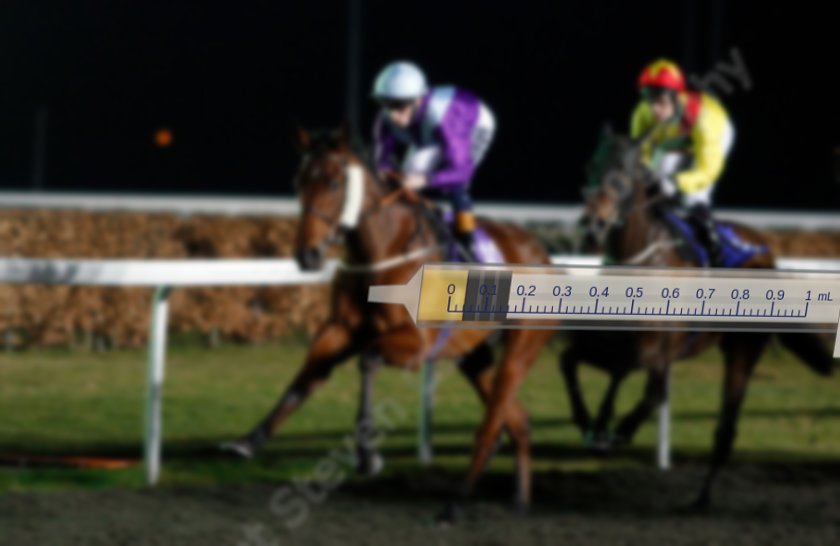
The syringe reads 0.04 mL
